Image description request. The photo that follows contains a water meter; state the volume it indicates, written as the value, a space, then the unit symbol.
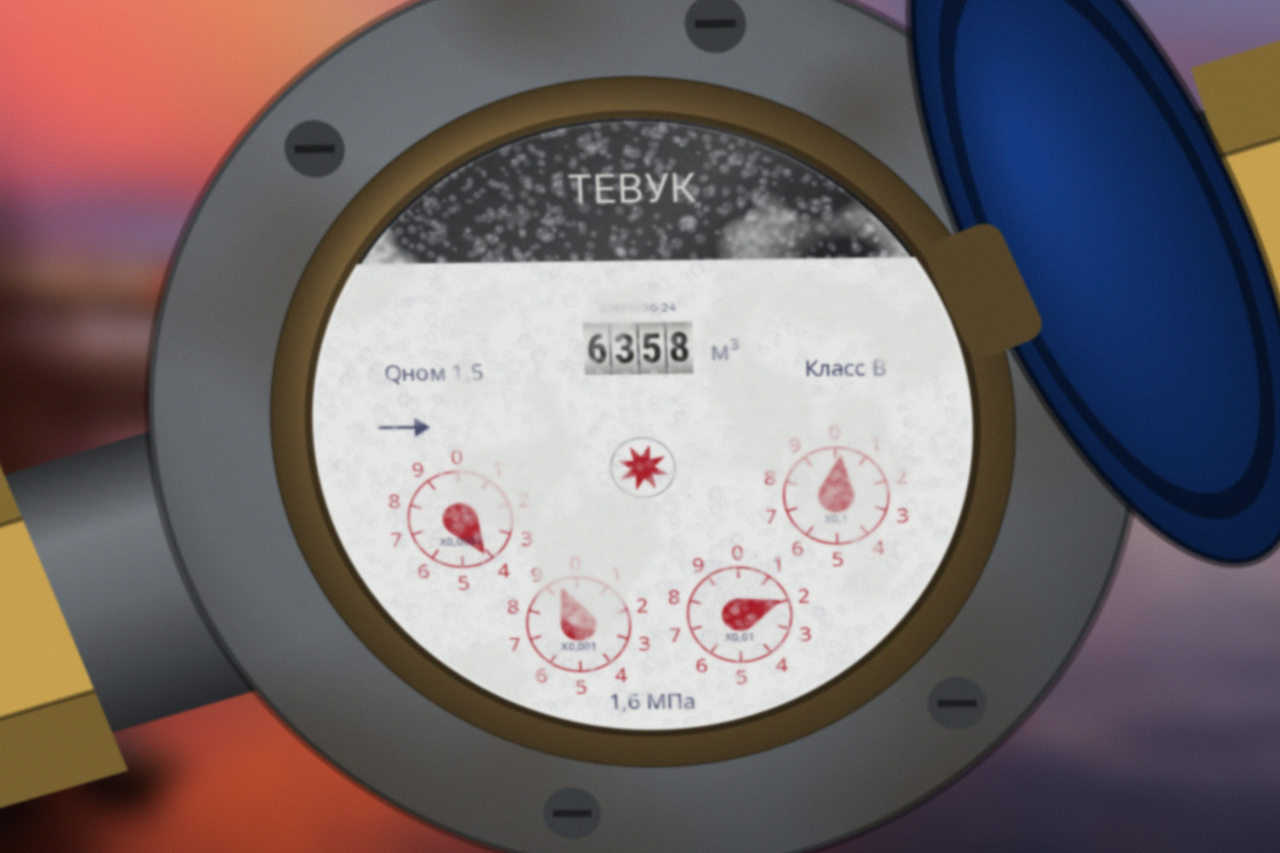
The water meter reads 6358.0194 m³
